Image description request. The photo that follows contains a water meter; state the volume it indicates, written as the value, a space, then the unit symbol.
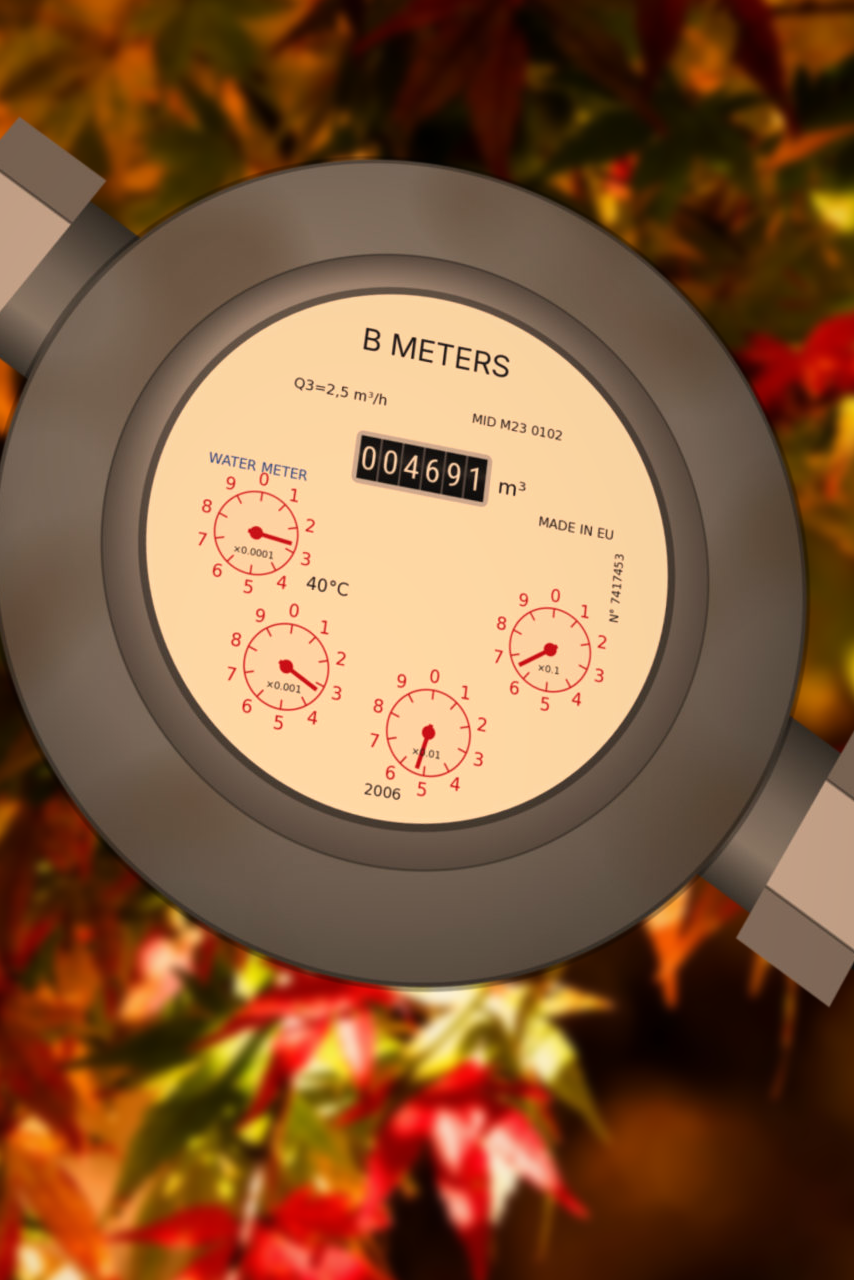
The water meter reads 4691.6532 m³
